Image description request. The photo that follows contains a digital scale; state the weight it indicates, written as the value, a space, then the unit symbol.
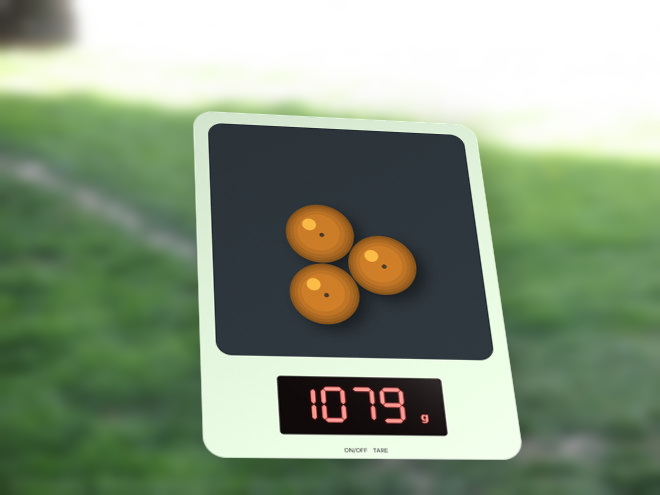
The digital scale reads 1079 g
